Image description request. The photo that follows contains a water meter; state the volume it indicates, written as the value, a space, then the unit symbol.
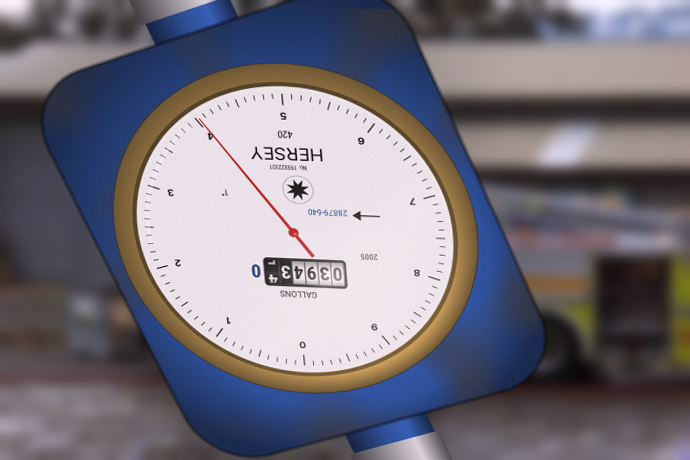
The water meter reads 394344.0 gal
